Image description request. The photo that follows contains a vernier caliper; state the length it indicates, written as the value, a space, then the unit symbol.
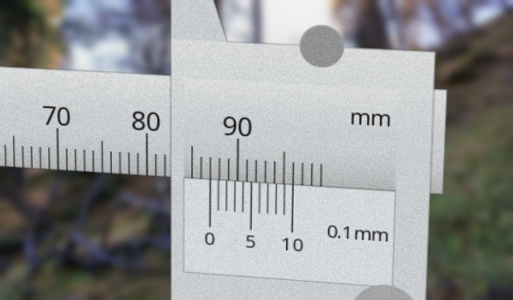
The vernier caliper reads 87.0 mm
